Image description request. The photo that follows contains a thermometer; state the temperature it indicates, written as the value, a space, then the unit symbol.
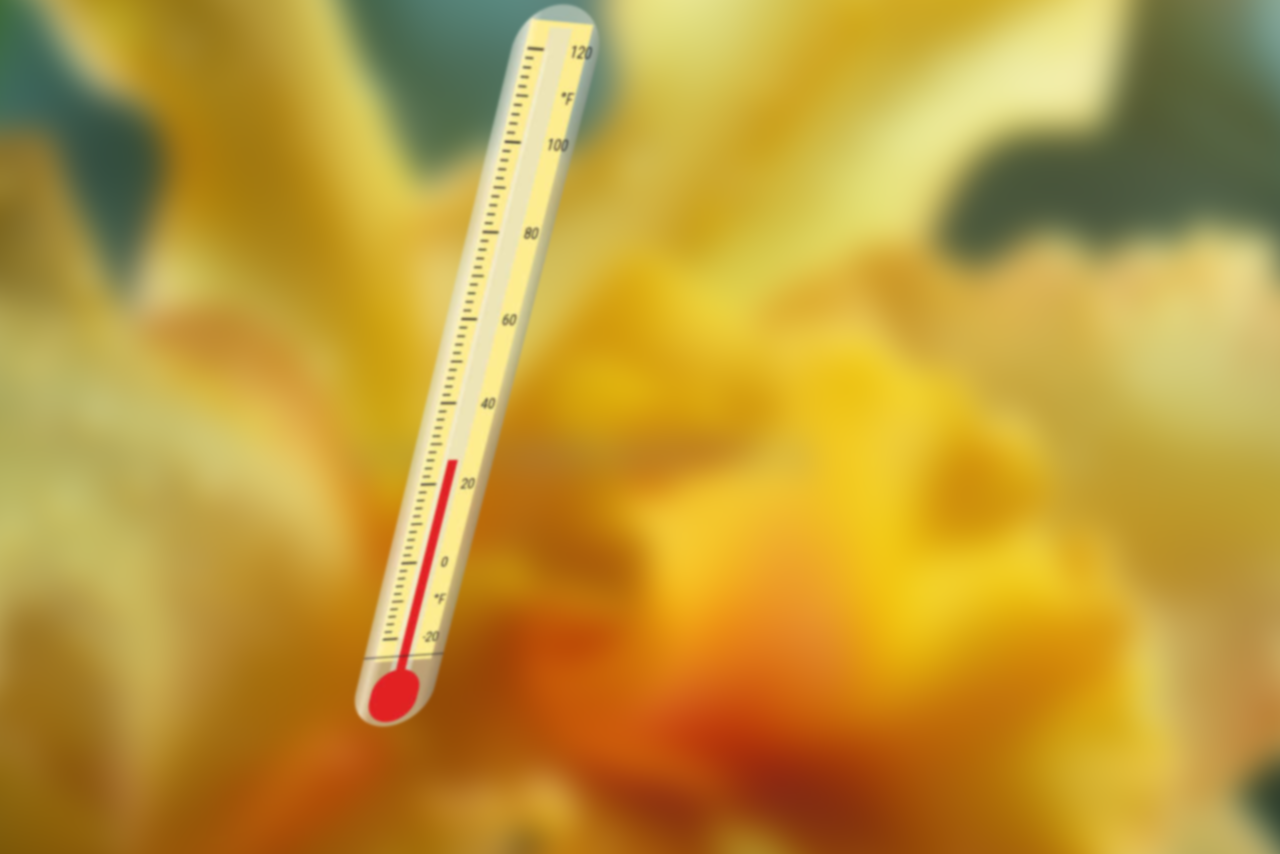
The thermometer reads 26 °F
